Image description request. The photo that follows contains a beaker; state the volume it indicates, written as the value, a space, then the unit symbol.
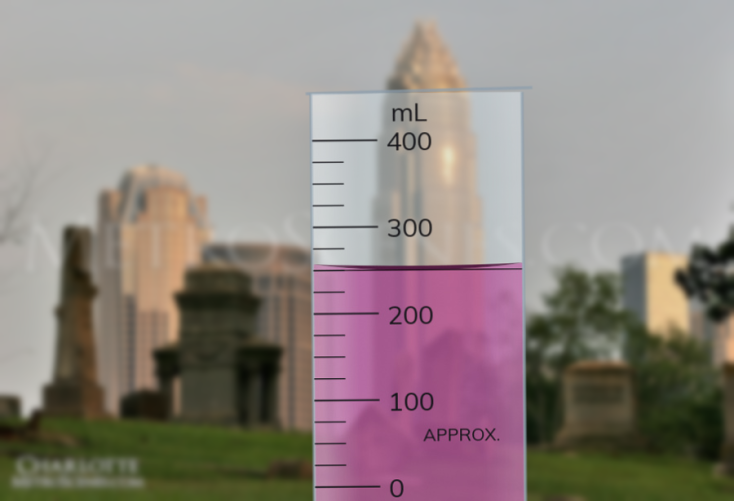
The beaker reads 250 mL
